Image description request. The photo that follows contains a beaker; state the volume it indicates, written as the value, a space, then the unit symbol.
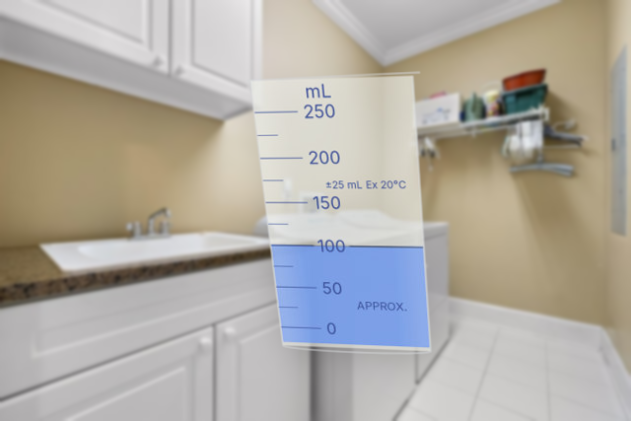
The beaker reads 100 mL
